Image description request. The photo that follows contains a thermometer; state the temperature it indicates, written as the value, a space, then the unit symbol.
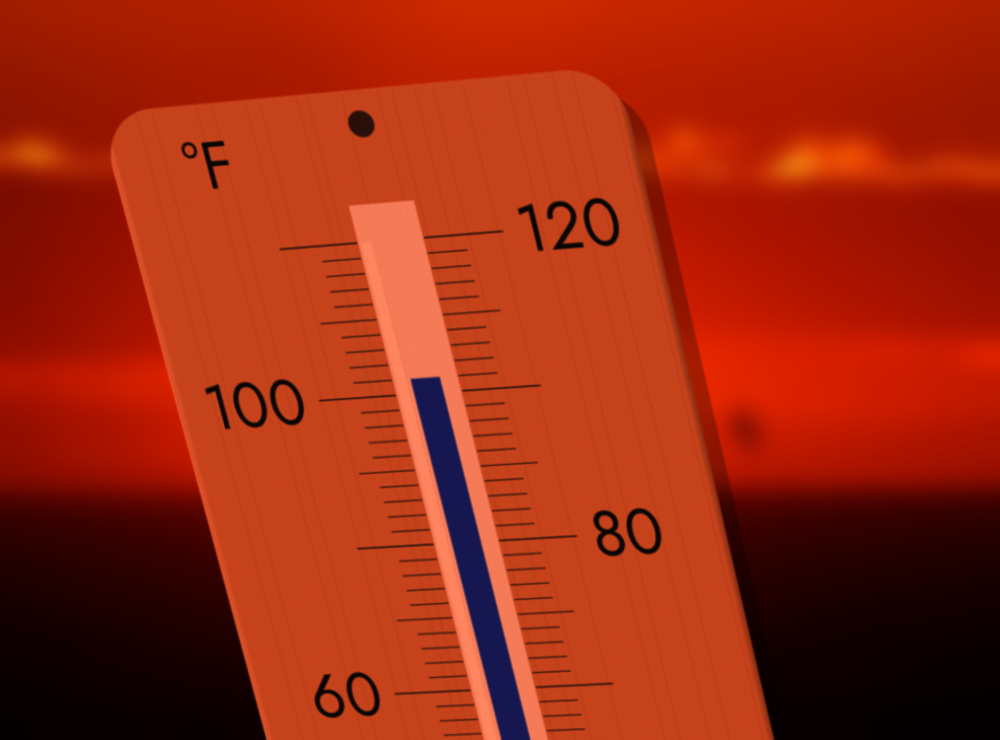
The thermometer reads 102 °F
